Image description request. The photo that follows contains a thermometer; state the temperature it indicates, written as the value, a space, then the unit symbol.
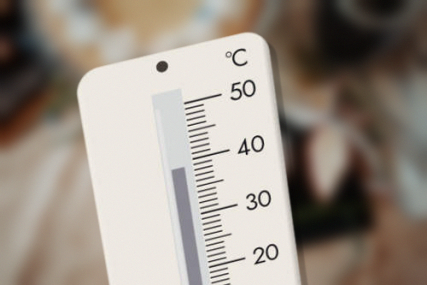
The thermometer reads 39 °C
